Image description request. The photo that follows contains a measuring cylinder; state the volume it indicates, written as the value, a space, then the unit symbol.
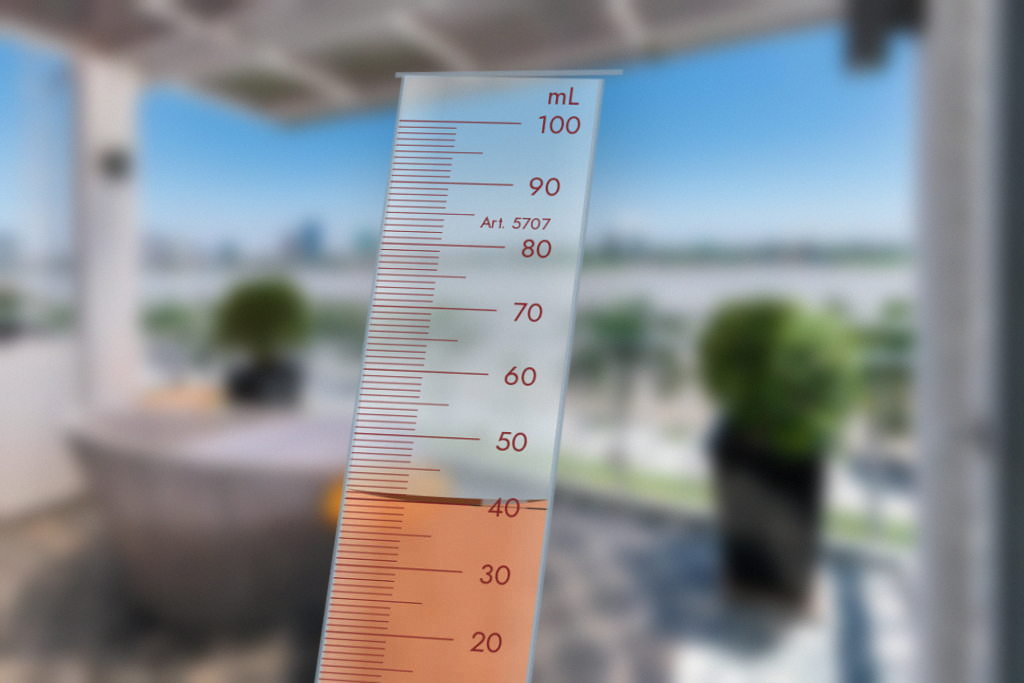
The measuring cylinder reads 40 mL
